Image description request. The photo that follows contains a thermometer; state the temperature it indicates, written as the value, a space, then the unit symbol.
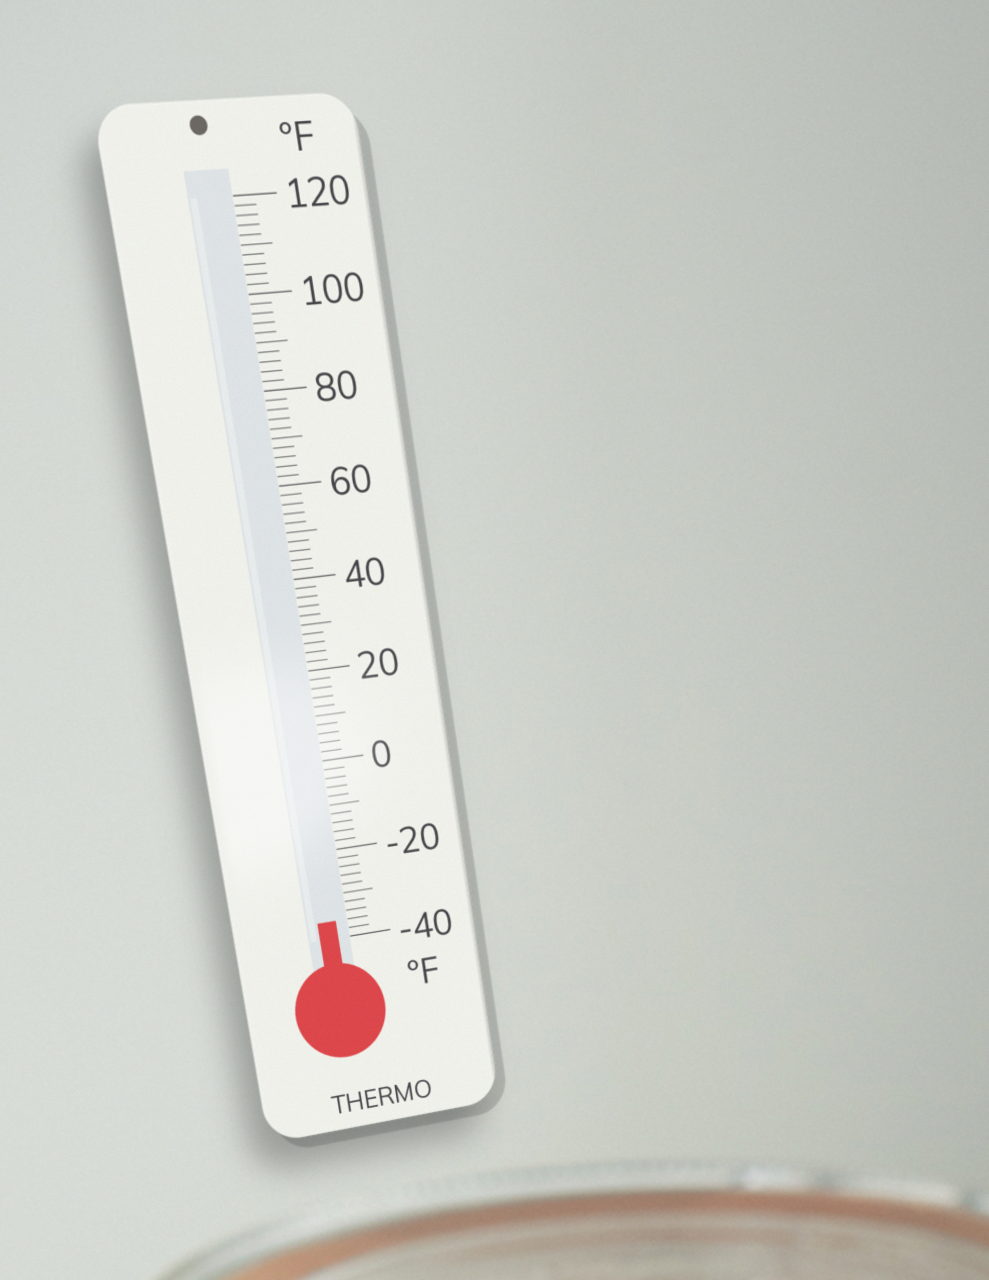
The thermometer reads -36 °F
